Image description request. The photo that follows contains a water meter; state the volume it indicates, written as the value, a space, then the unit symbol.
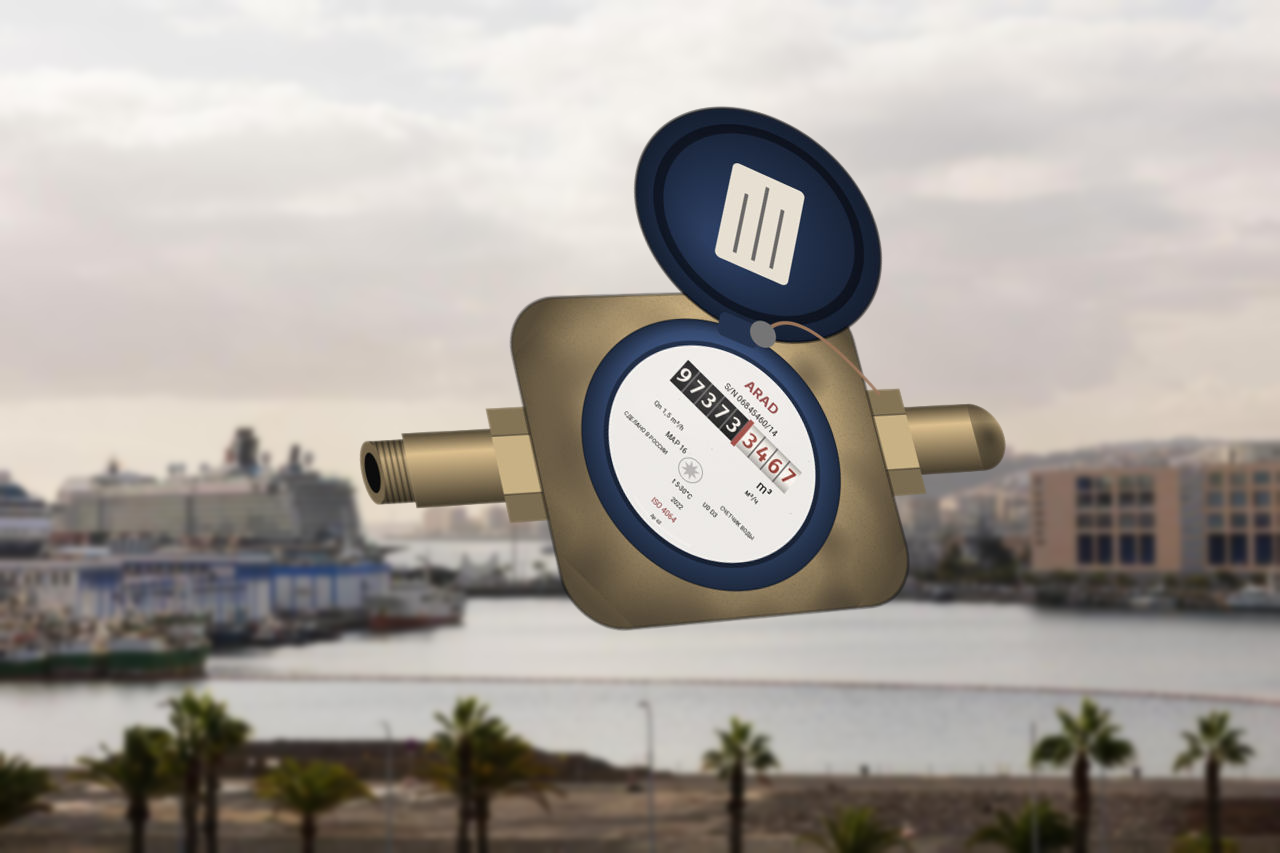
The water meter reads 97373.3467 m³
